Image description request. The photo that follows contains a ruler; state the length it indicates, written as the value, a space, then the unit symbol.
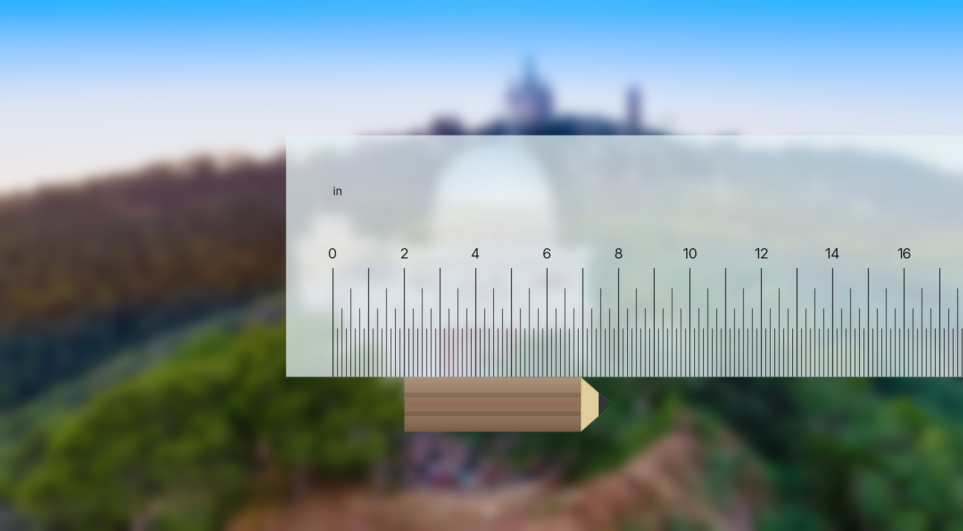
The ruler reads 5.75 in
